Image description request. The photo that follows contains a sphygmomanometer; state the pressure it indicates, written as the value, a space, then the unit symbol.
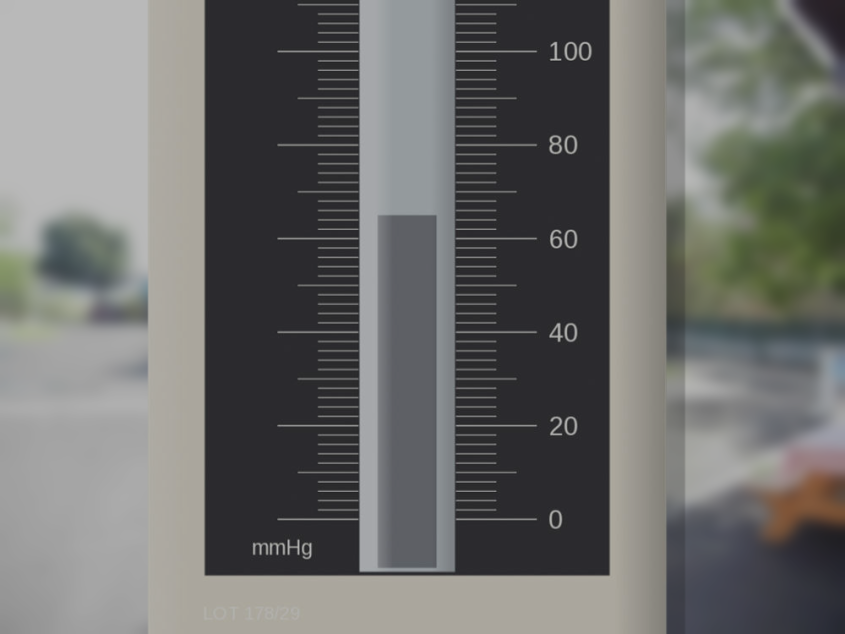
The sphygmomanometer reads 65 mmHg
